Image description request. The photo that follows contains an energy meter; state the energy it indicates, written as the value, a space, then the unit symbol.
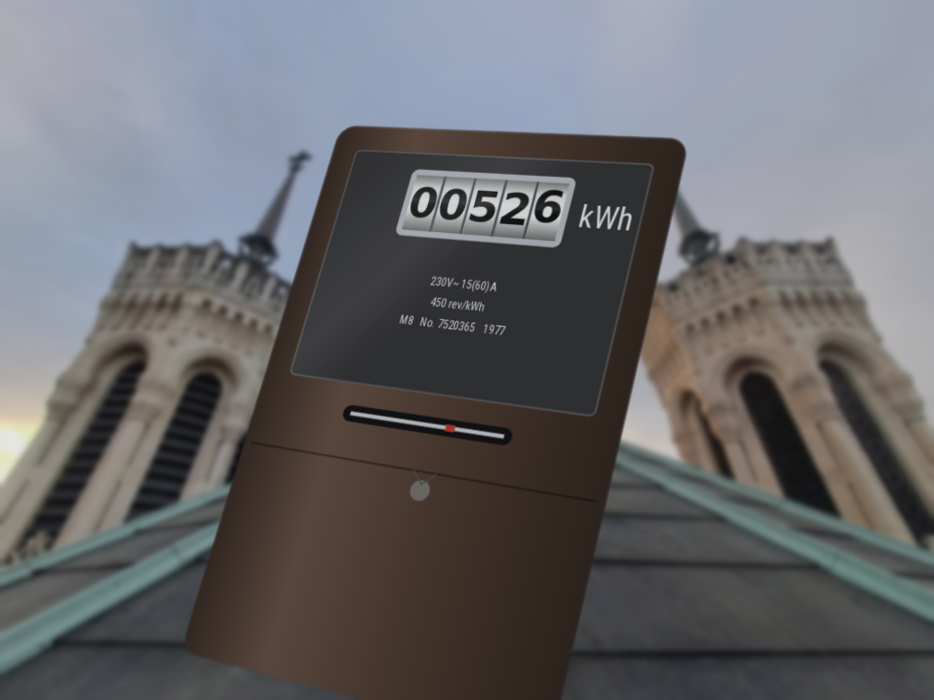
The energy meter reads 526 kWh
